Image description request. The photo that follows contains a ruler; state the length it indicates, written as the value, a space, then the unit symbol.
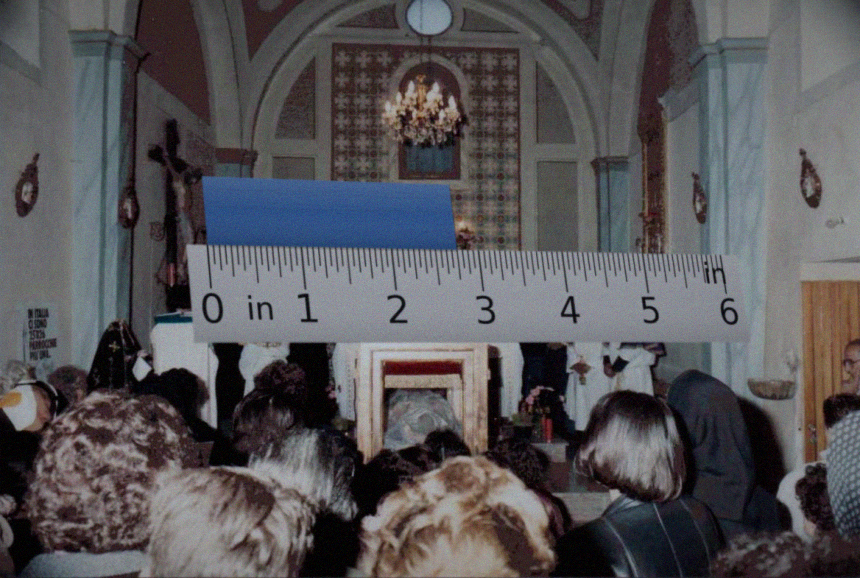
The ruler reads 2.75 in
